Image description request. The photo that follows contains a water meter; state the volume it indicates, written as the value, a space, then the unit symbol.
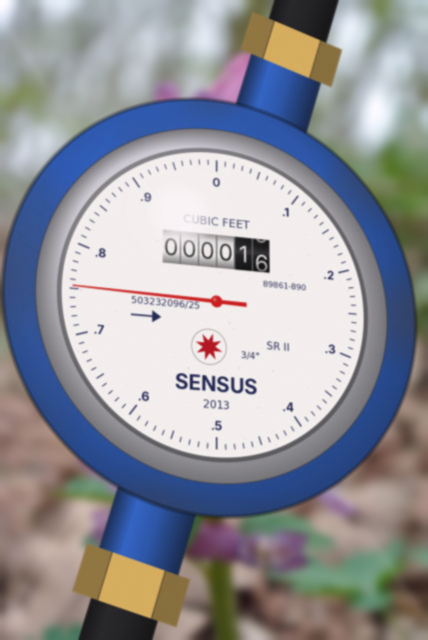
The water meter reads 15.75 ft³
